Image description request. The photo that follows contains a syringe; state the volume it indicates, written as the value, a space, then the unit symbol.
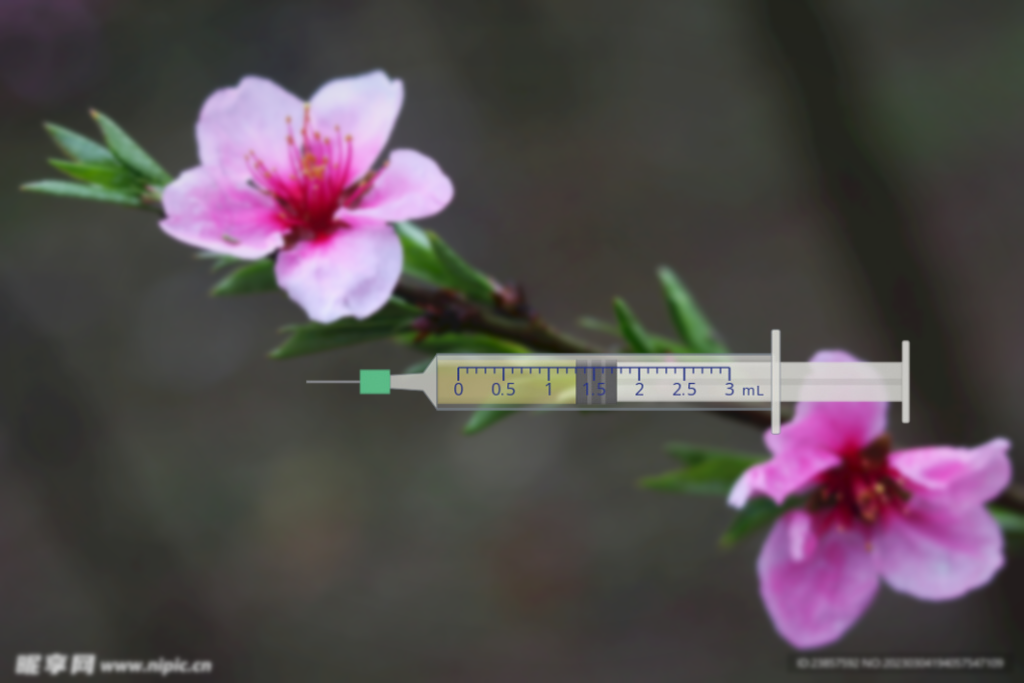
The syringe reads 1.3 mL
